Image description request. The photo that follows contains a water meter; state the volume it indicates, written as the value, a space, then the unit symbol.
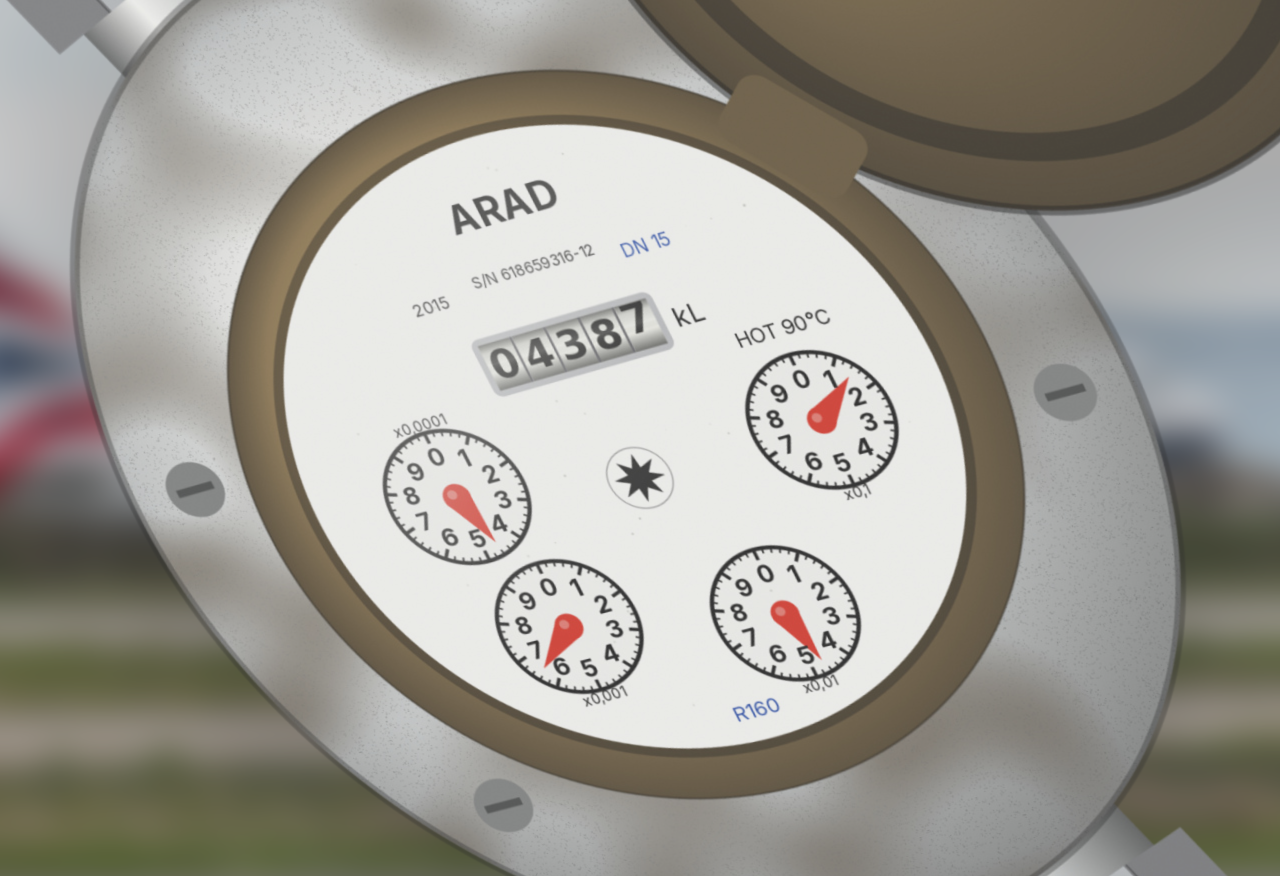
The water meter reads 4387.1464 kL
